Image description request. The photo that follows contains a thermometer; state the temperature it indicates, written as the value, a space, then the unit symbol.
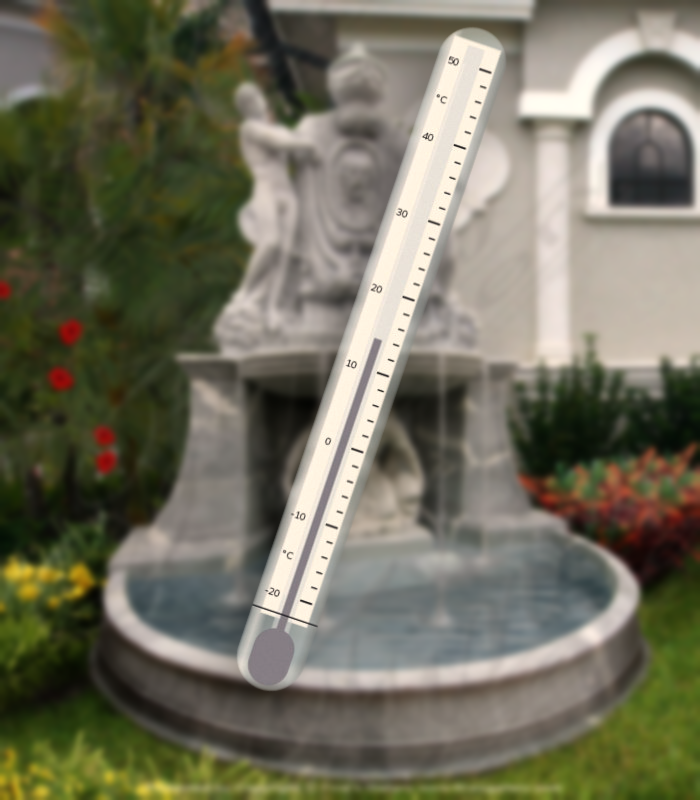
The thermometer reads 14 °C
